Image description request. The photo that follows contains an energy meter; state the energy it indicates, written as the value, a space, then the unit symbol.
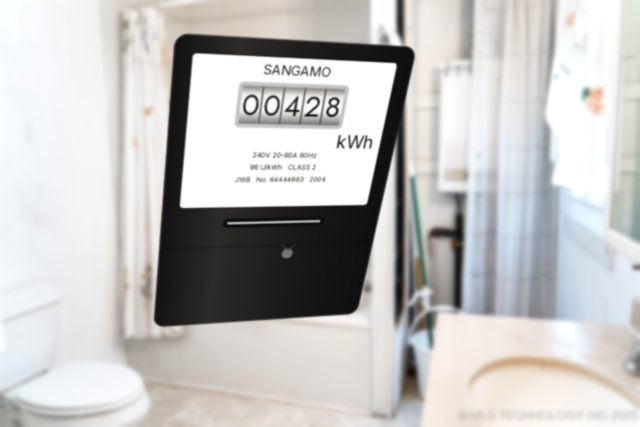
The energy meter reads 428 kWh
